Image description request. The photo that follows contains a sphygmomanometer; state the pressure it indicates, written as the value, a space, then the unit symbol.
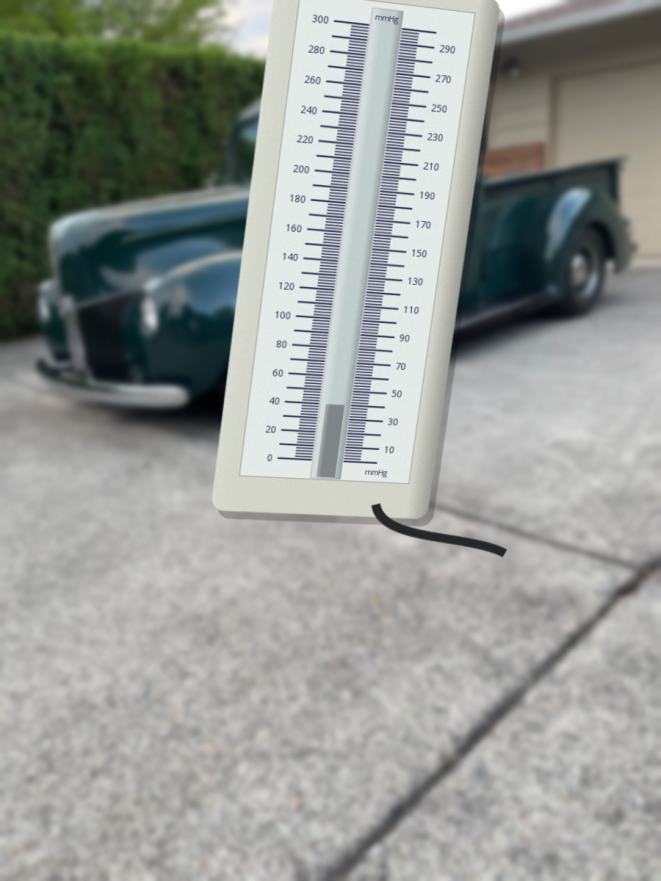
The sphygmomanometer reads 40 mmHg
